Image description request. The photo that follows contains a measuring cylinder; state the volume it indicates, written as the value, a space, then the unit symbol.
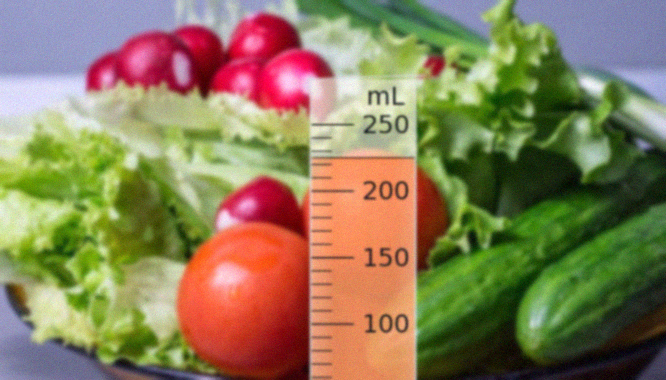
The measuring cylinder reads 225 mL
